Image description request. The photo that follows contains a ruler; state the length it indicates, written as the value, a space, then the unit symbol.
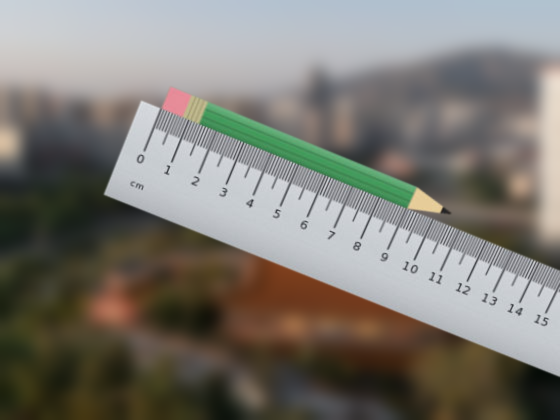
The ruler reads 10.5 cm
